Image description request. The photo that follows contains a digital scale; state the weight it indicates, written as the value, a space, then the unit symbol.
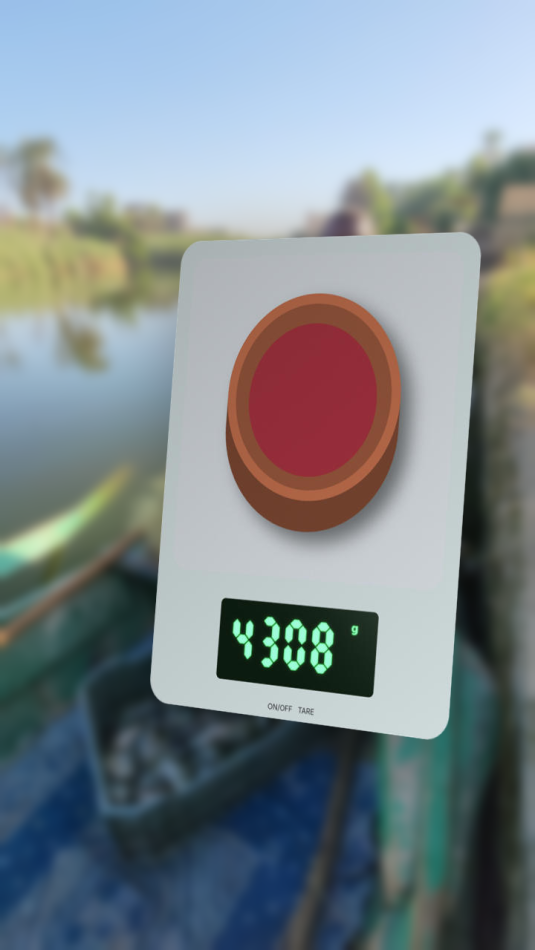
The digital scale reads 4308 g
